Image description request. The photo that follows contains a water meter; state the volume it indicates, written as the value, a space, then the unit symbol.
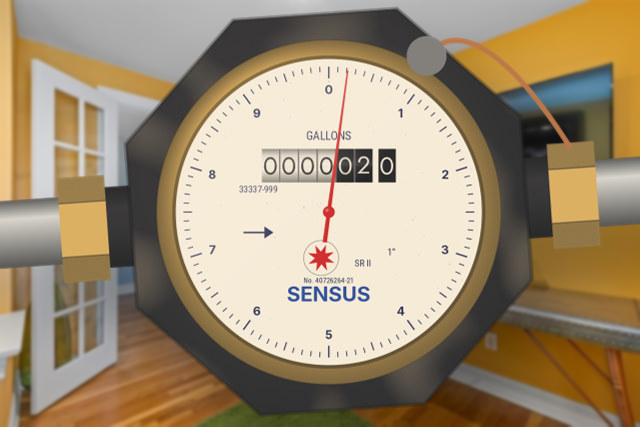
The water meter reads 20.2 gal
